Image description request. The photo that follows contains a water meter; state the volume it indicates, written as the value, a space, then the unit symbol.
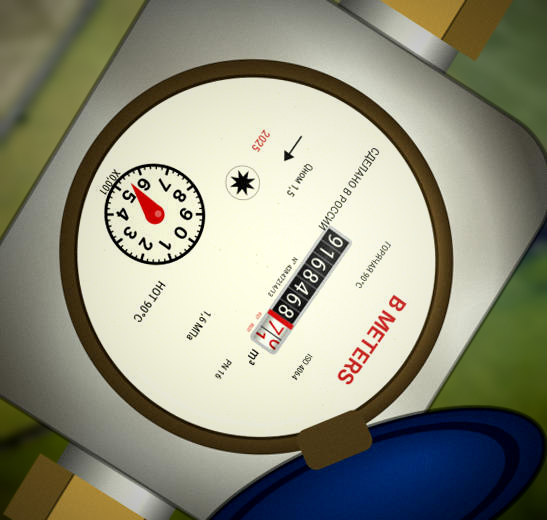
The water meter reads 9168468.705 m³
